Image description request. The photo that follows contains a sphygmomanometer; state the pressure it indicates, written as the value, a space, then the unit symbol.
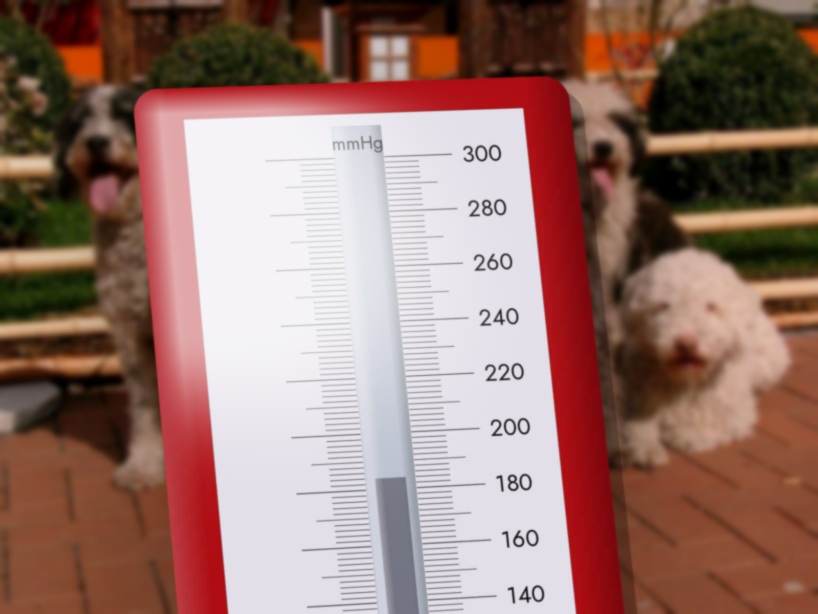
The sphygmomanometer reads 184 mmHg
